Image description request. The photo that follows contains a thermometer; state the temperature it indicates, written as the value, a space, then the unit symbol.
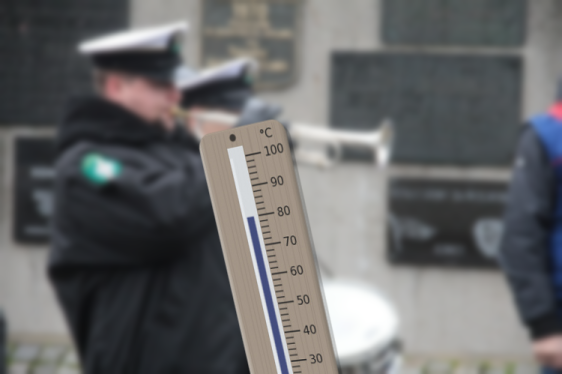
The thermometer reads 80 °C
